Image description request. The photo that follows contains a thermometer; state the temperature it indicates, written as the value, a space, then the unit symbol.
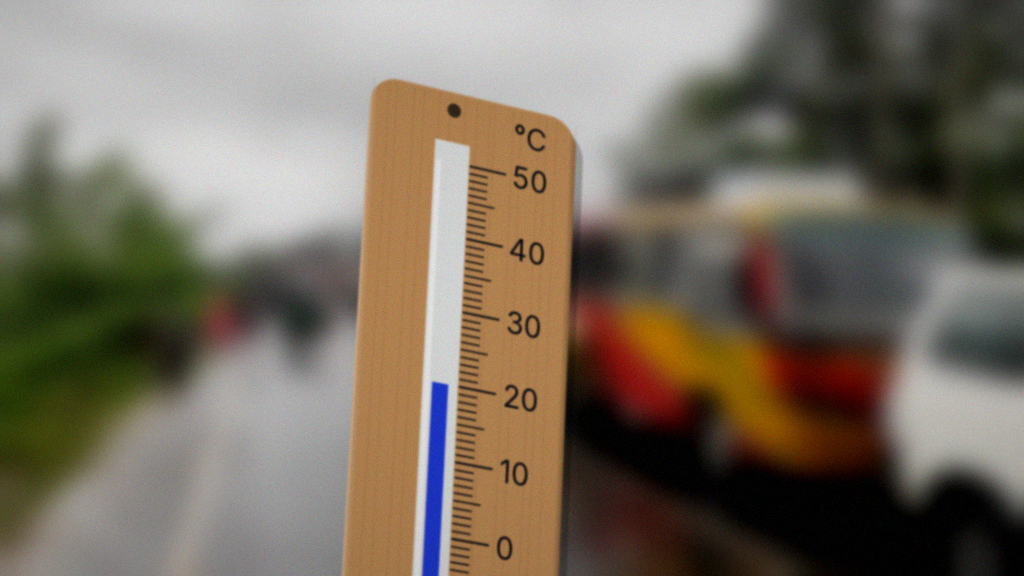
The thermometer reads 20 °C
